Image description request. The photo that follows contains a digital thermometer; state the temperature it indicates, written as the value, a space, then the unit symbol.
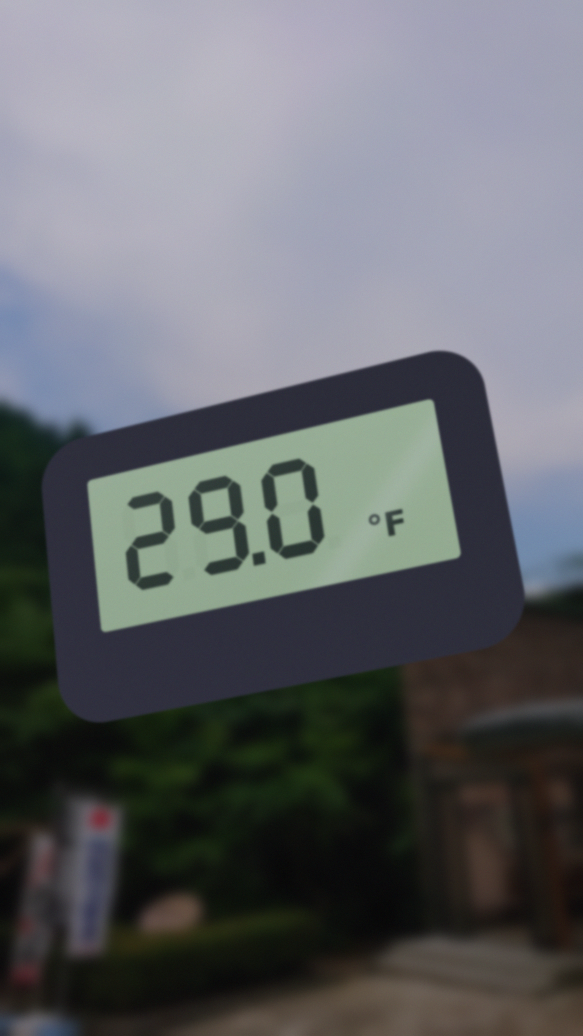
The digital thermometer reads 29.0 °F
